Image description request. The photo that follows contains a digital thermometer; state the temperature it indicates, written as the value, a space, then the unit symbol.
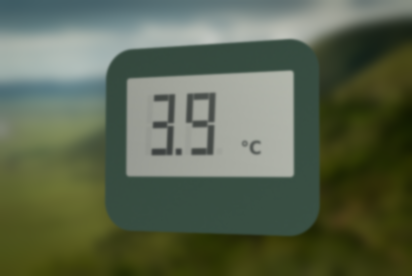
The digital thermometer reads 3.9 °C
